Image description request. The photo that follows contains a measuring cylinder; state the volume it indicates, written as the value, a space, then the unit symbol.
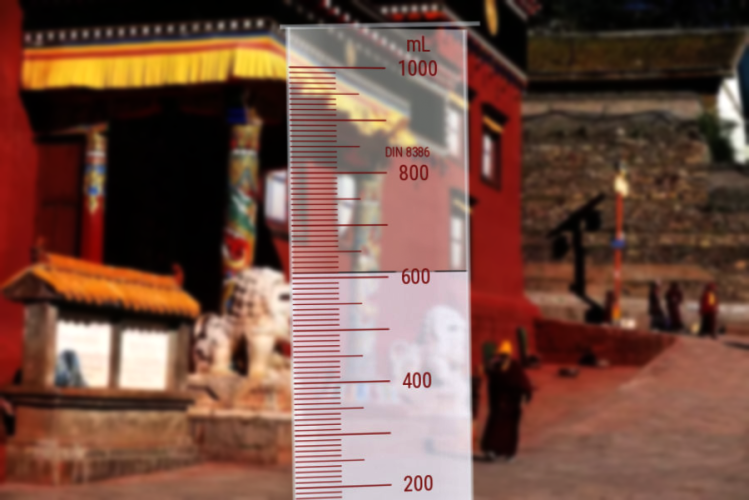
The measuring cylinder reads 610 mL
